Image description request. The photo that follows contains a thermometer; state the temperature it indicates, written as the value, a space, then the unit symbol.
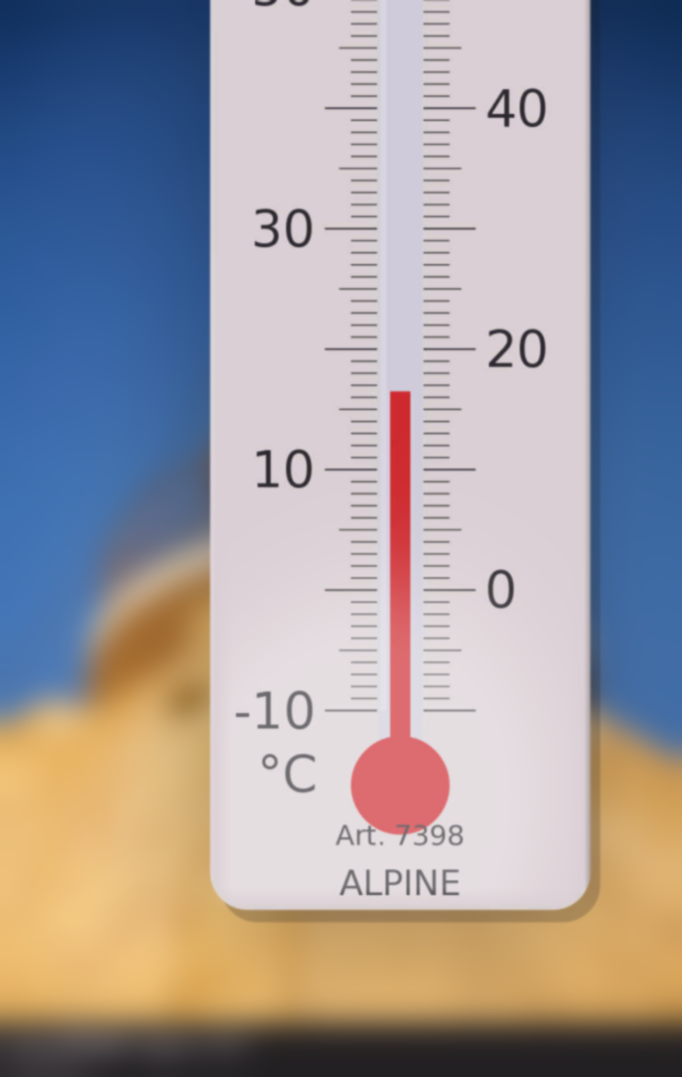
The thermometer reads 16.5 °C
